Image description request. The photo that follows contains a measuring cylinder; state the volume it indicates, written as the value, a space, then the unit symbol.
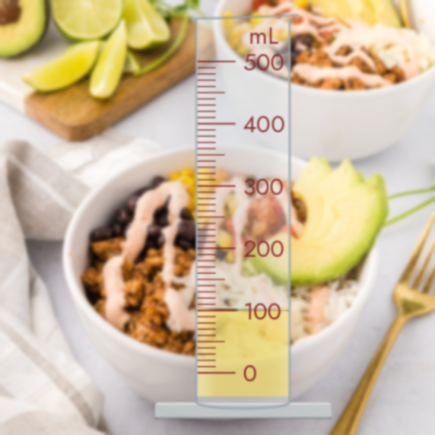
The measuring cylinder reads 100 mL
